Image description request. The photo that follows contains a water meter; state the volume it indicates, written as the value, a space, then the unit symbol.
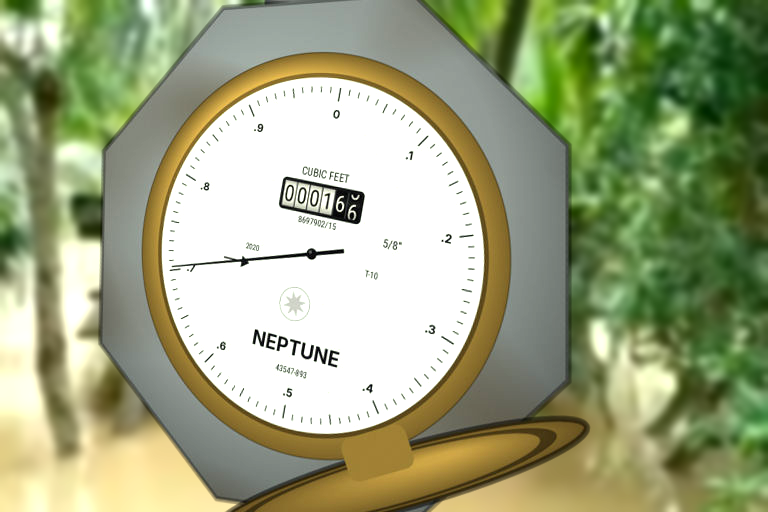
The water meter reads 165.70 ft³
